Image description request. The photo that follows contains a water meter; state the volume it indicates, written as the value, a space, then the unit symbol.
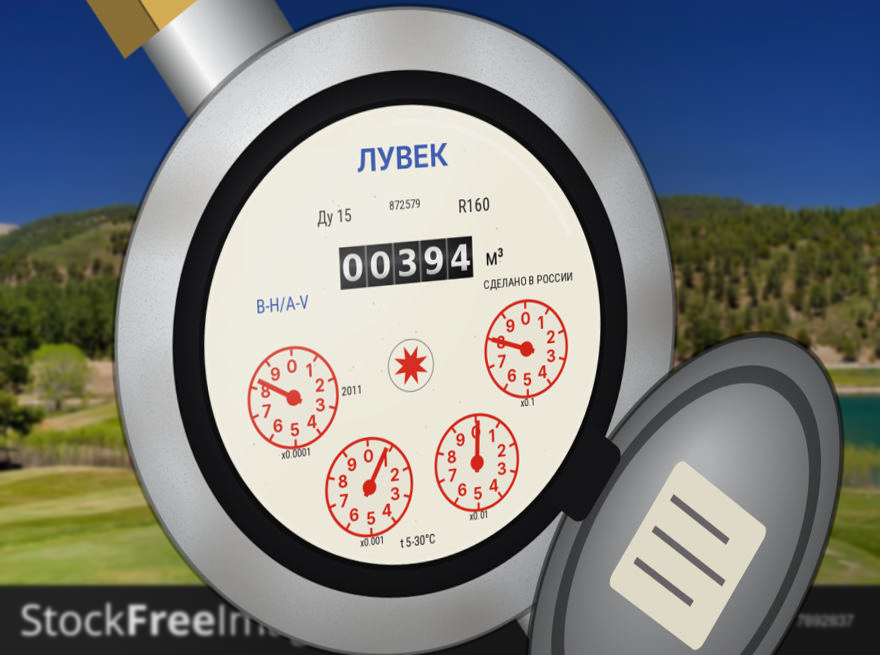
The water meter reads 394.8008 m³
